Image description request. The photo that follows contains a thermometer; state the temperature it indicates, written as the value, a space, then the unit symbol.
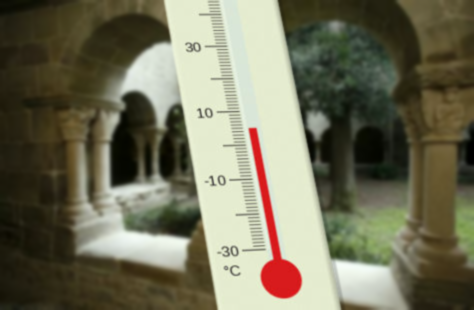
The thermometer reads 5 °C
